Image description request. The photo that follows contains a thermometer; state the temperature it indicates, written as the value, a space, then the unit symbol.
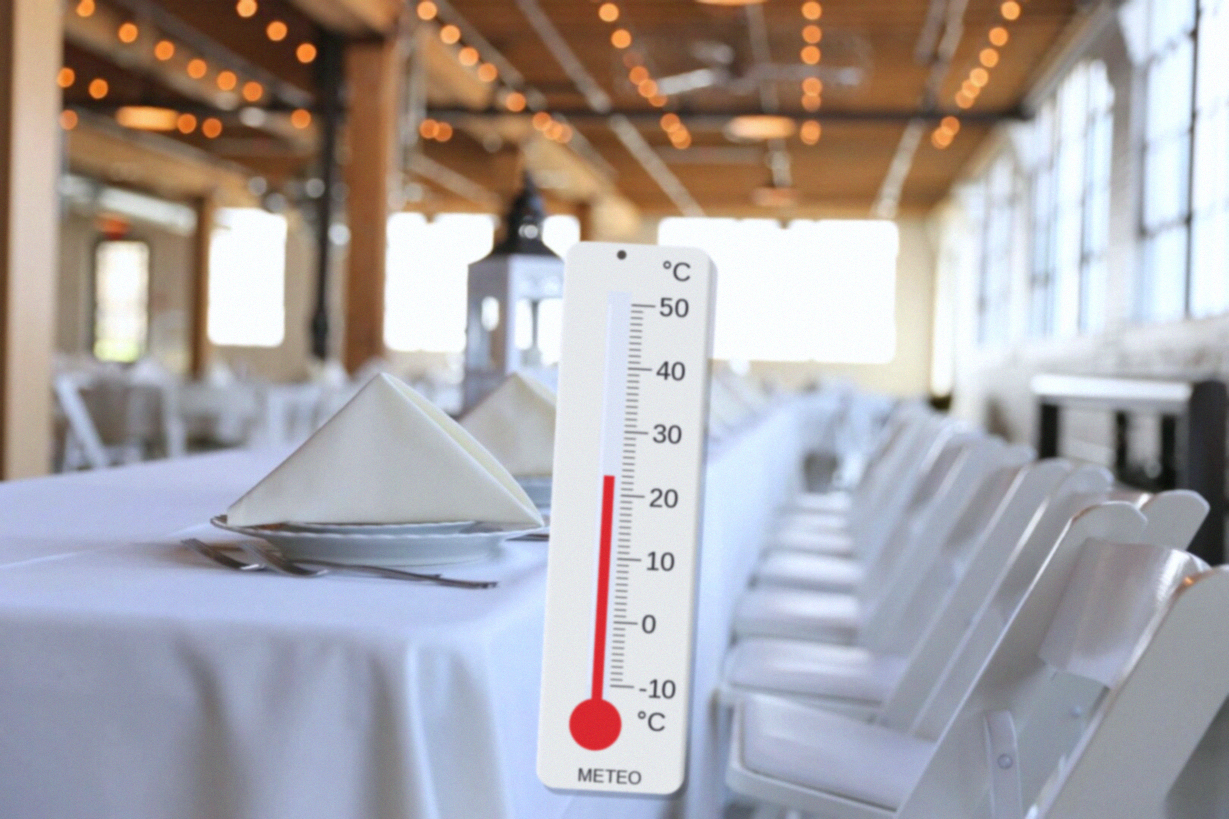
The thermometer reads 23 °C
